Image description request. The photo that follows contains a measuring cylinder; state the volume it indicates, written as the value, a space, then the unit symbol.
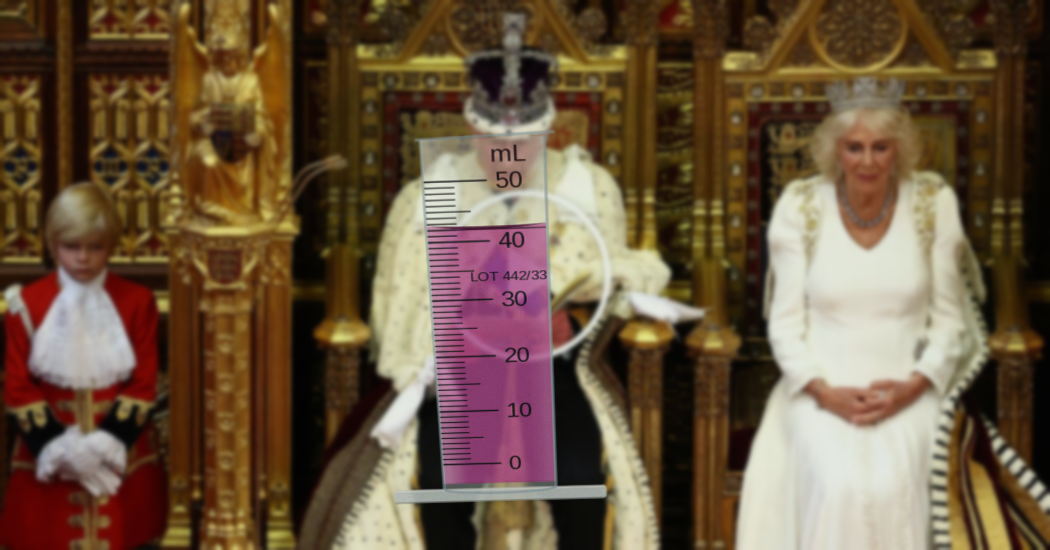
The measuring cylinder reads 42 mL
